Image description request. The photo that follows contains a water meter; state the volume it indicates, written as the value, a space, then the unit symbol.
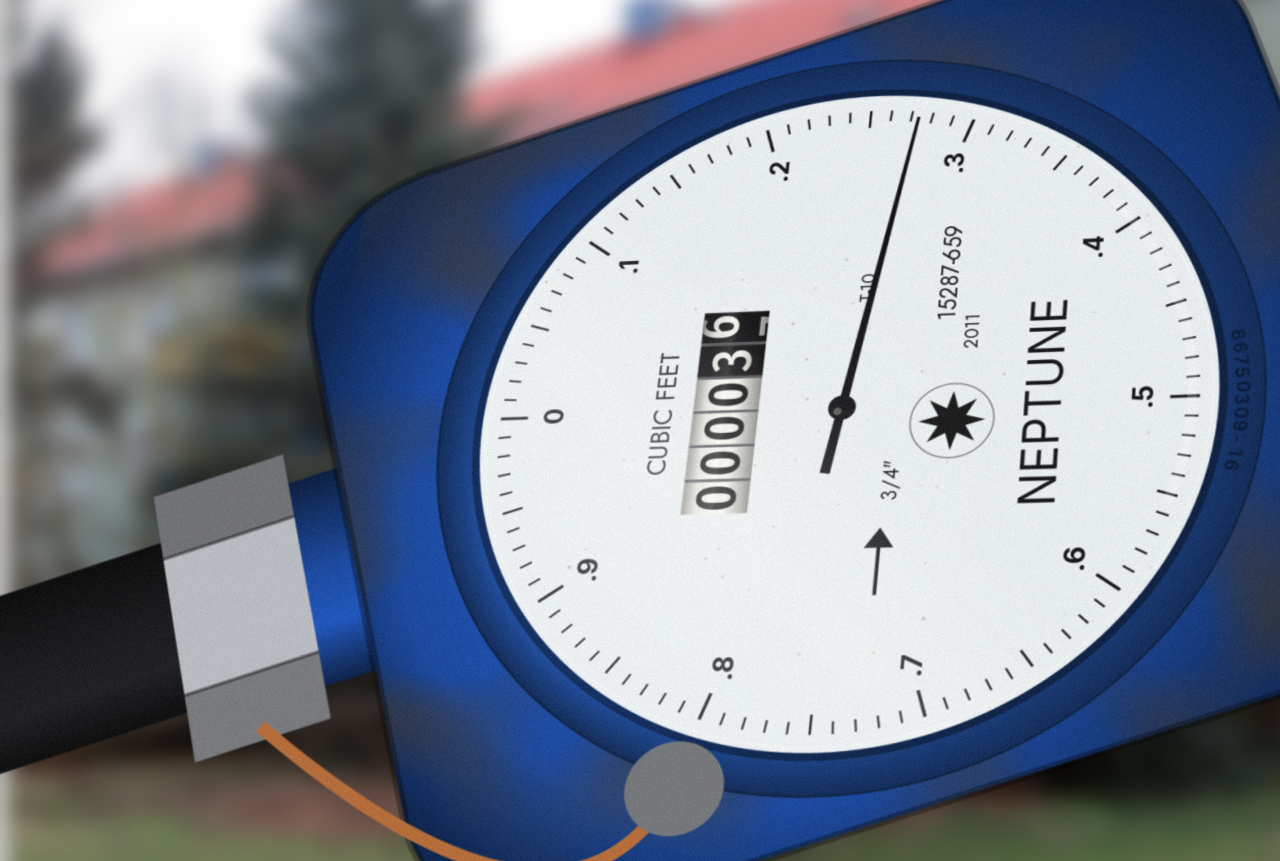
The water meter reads 36.27 ft³
